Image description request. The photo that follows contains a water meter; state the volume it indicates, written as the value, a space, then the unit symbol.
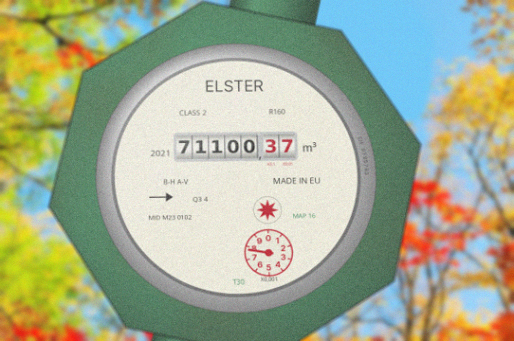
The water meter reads 71100.377 m³
